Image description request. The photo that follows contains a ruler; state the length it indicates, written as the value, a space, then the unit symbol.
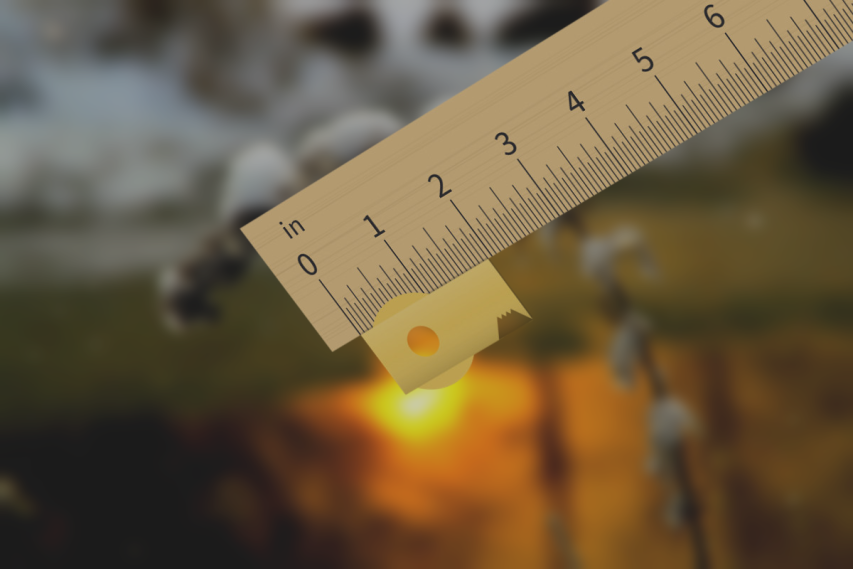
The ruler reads 1.9375 in
